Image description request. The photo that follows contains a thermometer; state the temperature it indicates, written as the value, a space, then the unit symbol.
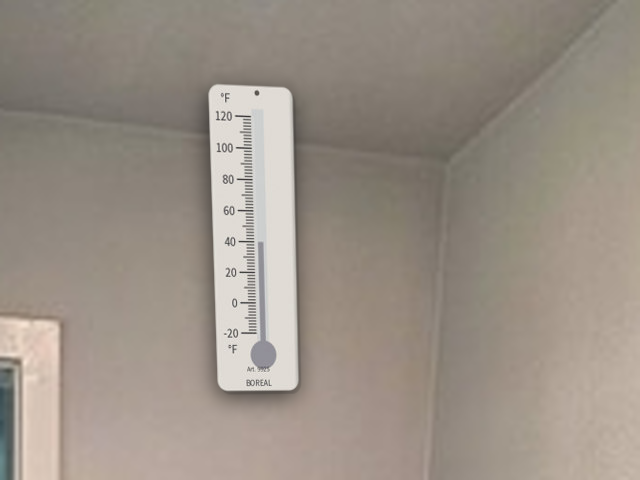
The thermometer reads 40 °F
